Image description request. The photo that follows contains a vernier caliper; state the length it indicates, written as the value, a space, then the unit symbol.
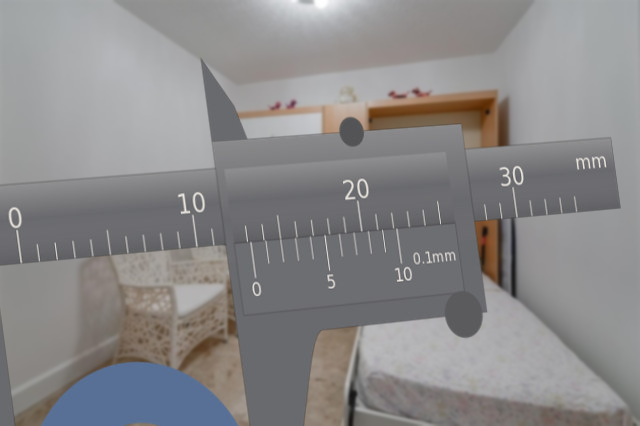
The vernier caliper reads 13.2 mm
